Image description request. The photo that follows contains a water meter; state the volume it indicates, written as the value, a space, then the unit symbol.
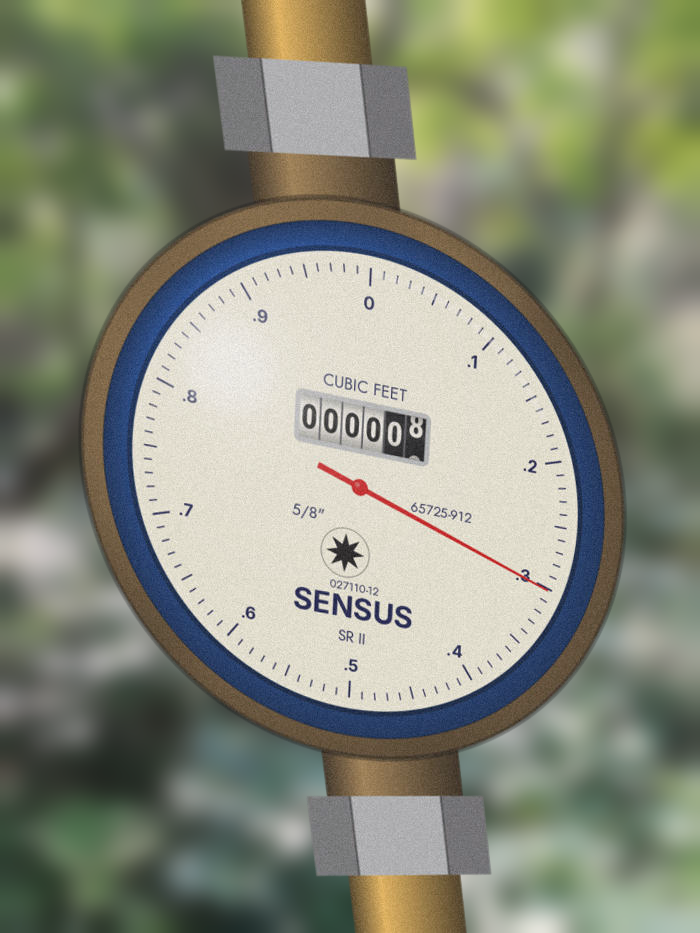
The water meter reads 8.30 ft³
